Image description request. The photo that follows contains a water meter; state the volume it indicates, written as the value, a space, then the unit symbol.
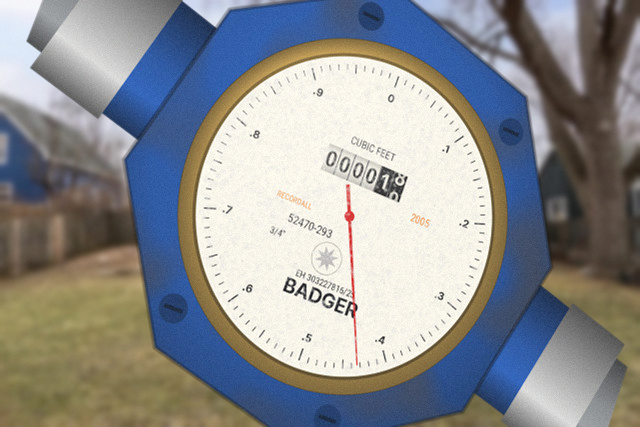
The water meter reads 18.43 ft³
